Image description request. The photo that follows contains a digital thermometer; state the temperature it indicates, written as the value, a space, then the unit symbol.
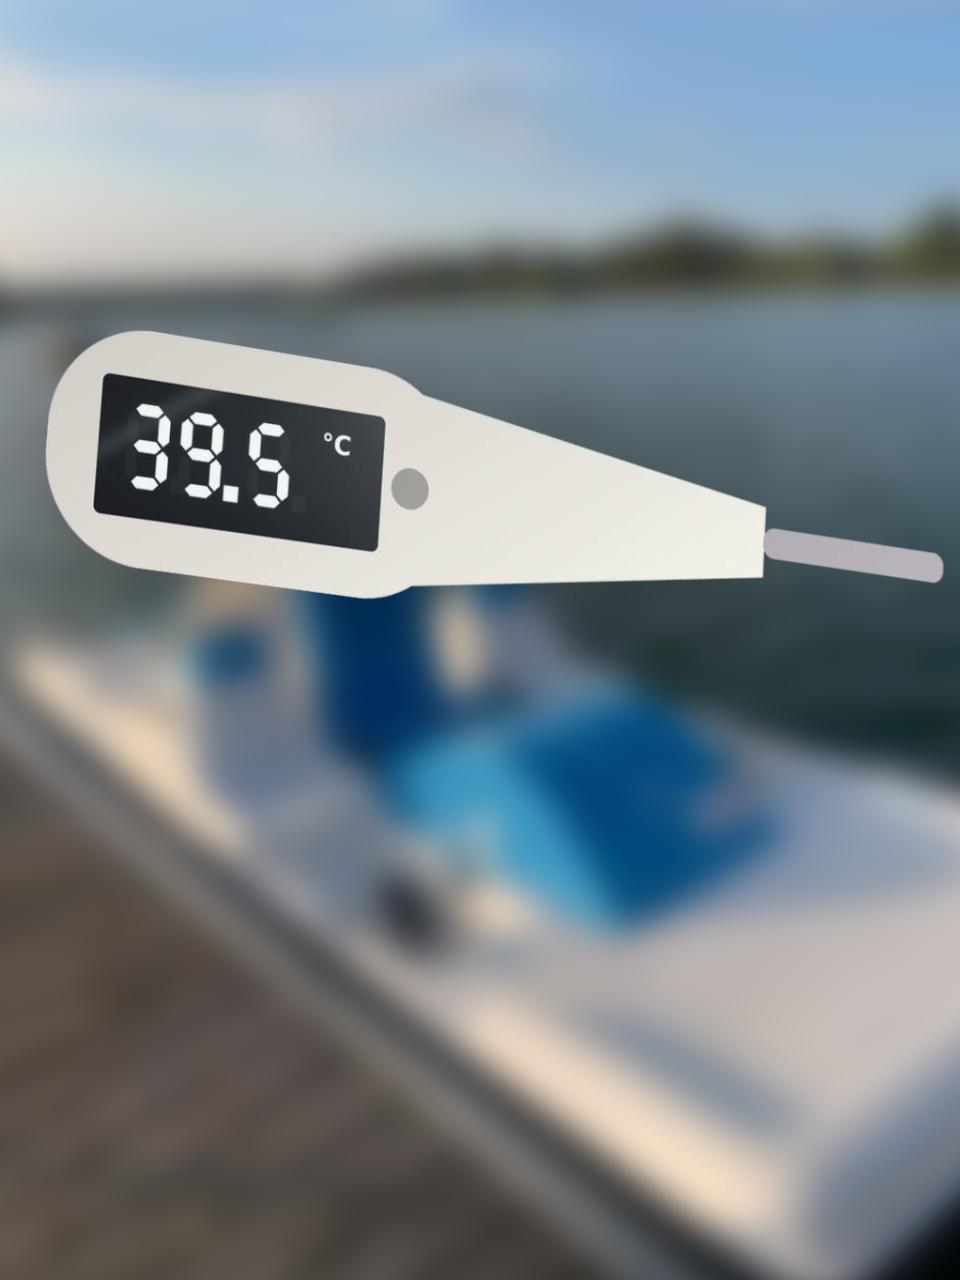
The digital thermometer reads 39.5 °C
